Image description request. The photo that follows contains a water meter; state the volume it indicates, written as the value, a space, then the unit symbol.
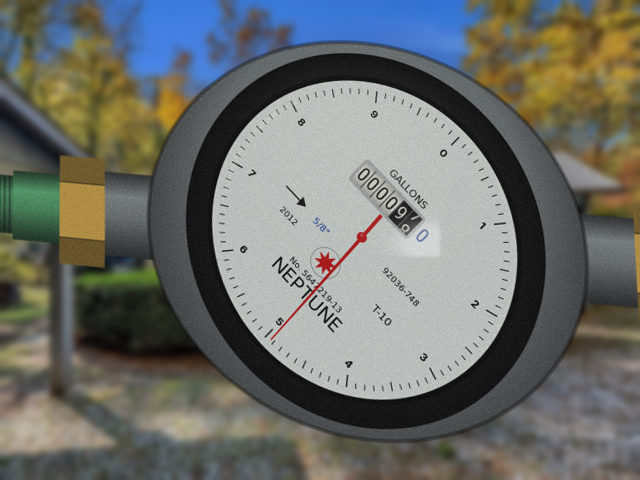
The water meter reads 974.9 gal
